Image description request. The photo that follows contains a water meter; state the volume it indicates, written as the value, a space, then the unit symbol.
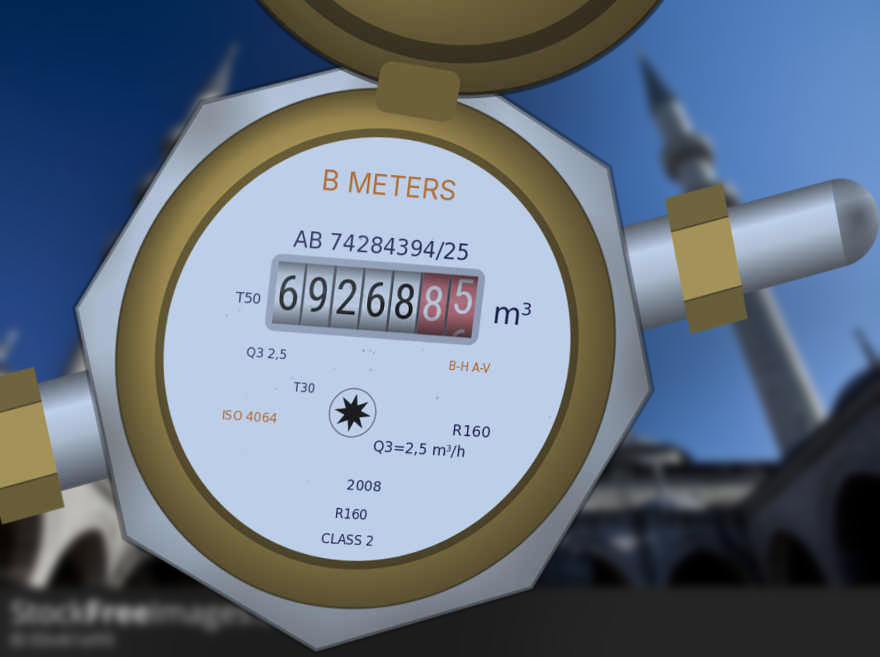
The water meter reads 69268.85 m³
